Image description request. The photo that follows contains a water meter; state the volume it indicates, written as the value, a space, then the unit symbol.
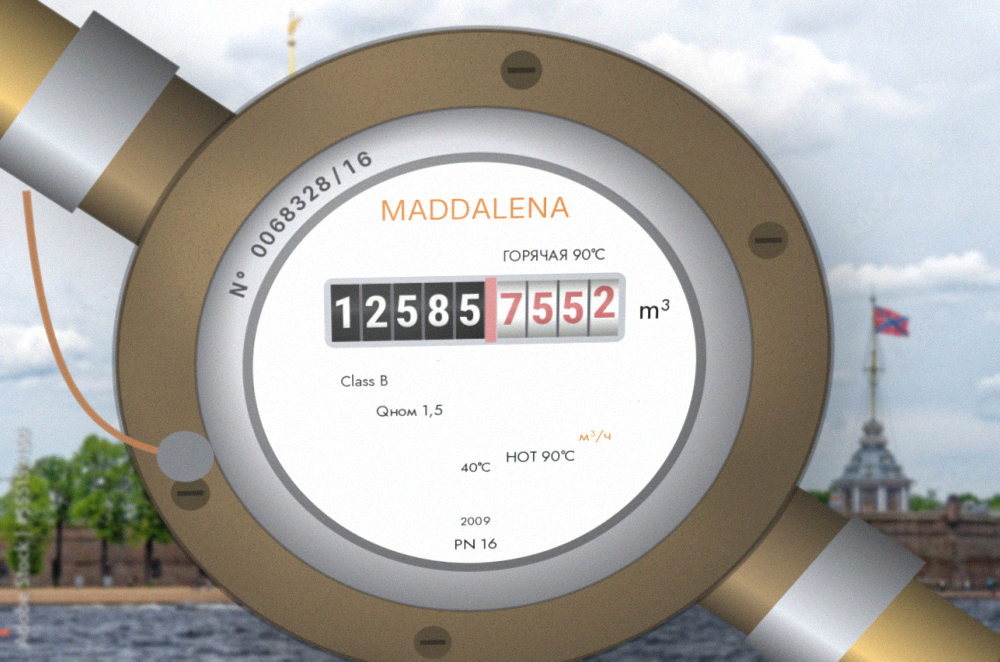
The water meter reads 12585.7552 m³
